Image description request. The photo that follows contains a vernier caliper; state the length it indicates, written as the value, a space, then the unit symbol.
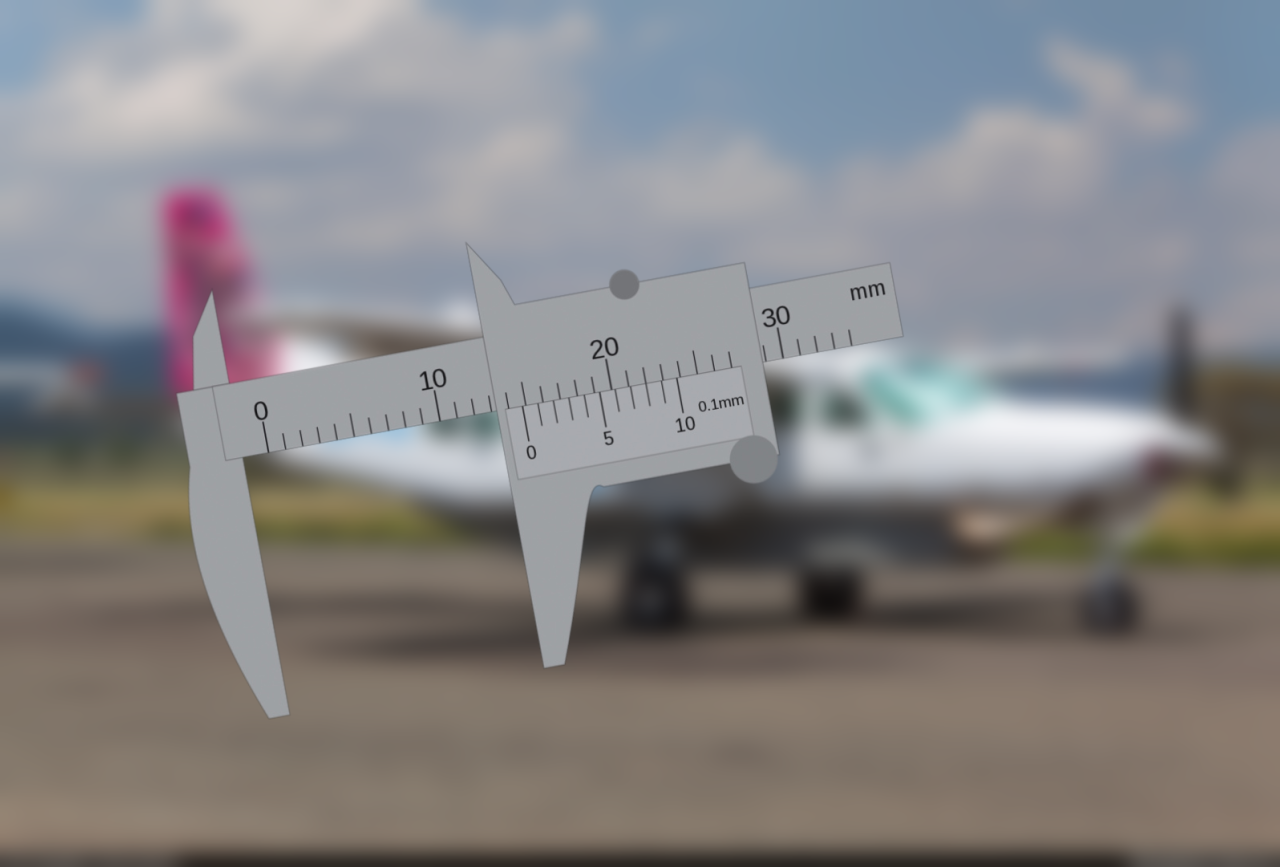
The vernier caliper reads 14.8 mm
